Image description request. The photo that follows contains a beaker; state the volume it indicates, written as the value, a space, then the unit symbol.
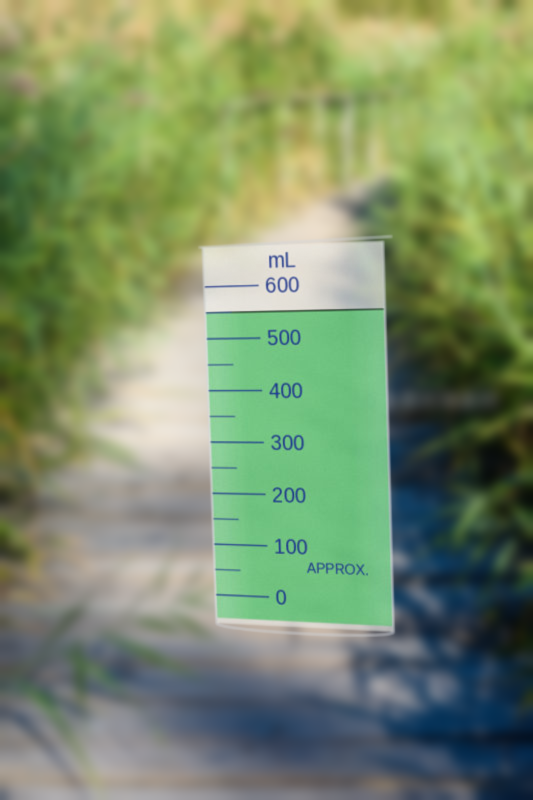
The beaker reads 550 mL
